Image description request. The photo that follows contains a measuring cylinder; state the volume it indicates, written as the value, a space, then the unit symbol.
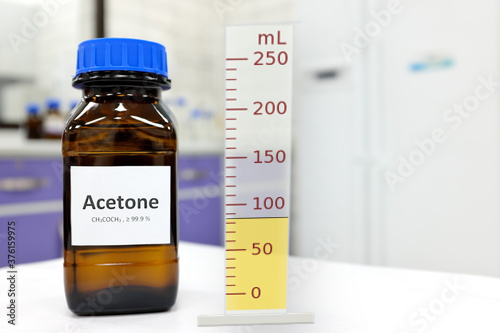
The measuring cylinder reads 85 mL
